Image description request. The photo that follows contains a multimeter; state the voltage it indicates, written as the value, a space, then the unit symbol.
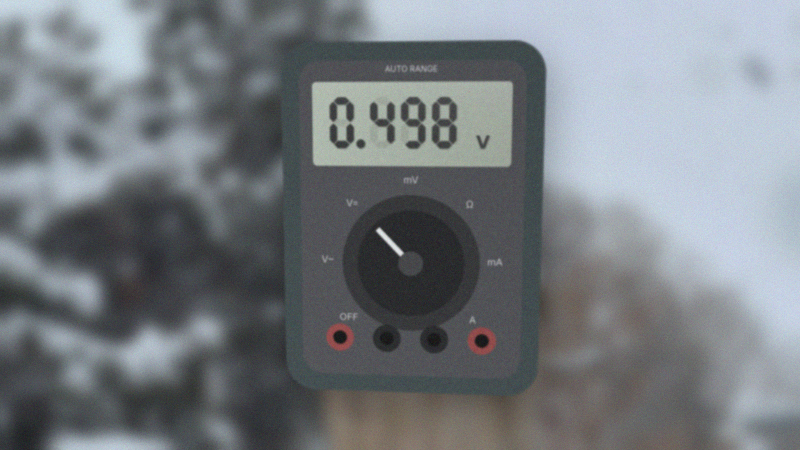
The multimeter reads 0.498 V
